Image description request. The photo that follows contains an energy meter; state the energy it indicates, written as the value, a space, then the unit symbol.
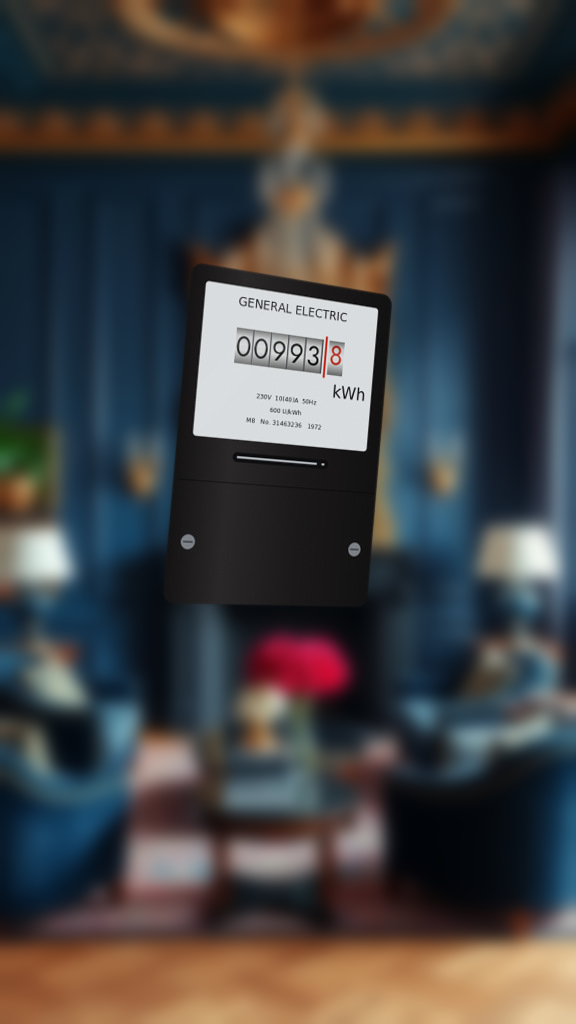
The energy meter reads 993.8 kWh
